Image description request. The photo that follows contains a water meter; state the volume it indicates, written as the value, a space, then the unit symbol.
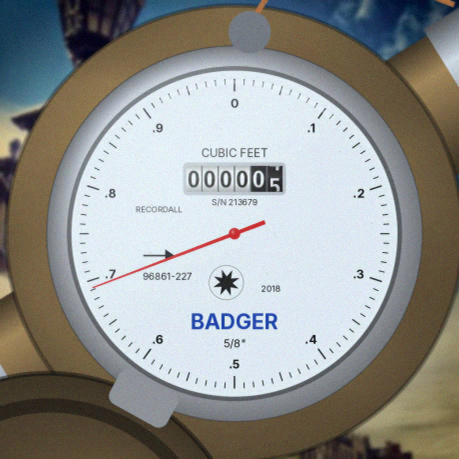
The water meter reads 4.69 ft³
